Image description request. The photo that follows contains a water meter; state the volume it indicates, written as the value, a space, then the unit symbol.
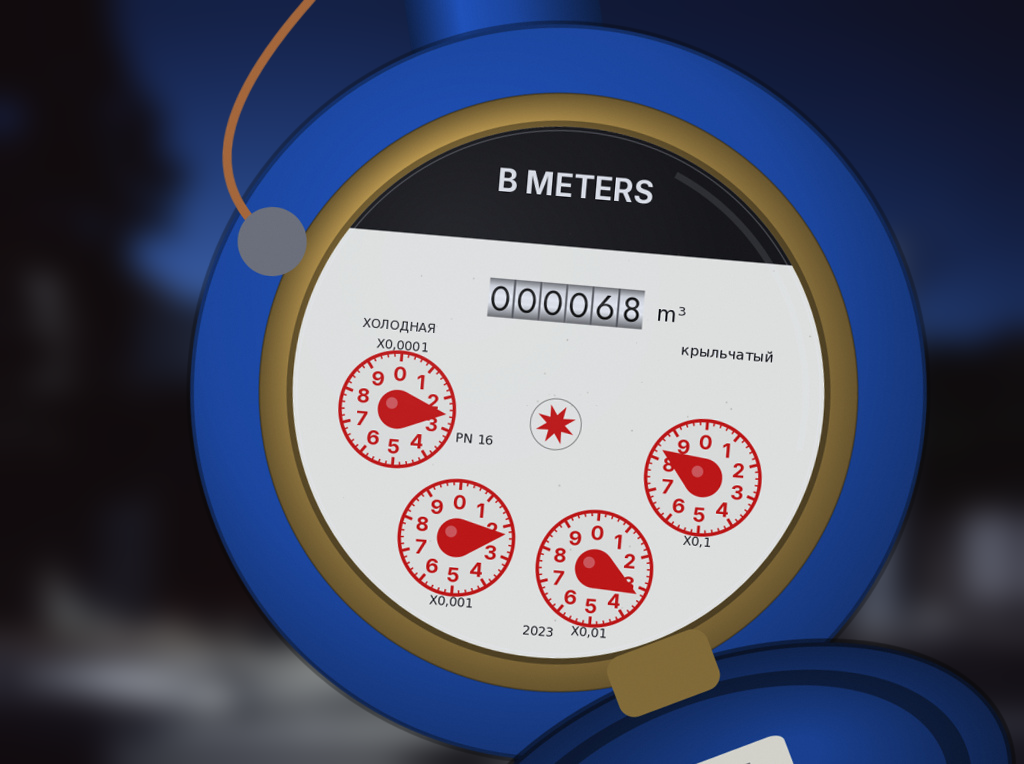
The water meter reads 68.8322 m³
